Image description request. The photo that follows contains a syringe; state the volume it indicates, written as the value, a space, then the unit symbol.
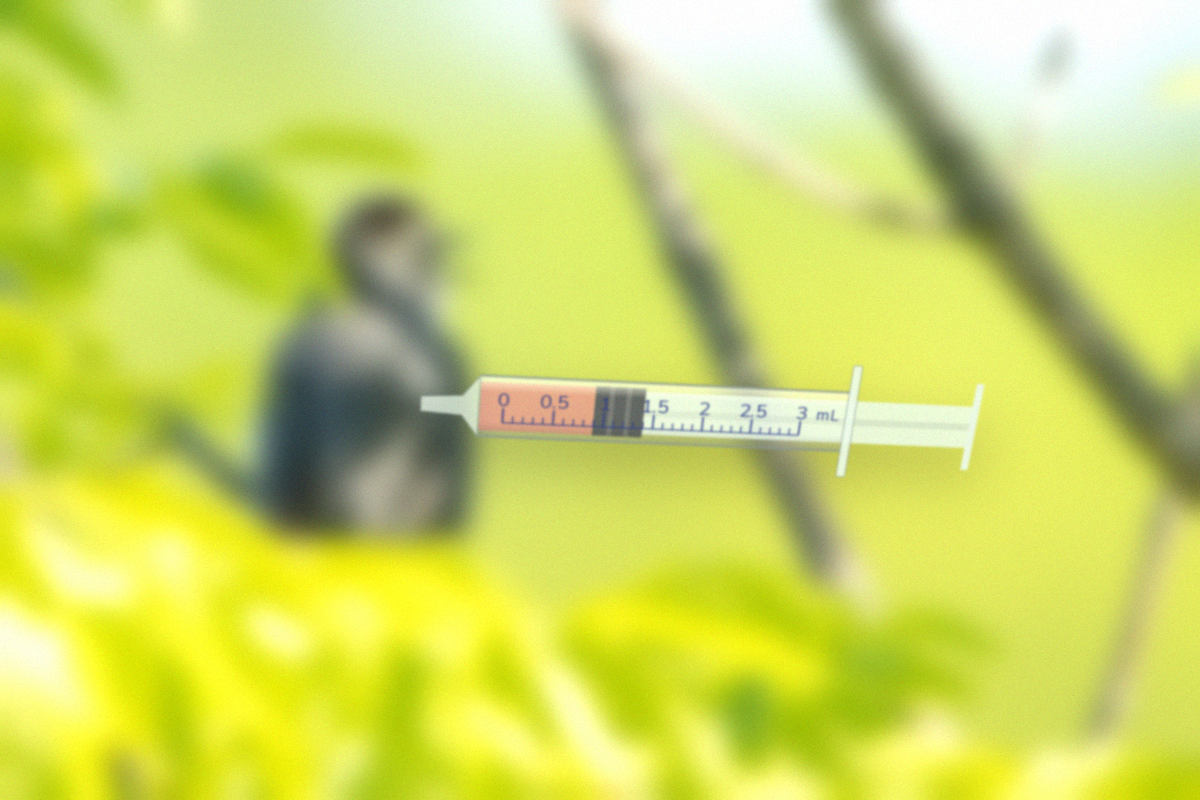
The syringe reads 0.9 mL
